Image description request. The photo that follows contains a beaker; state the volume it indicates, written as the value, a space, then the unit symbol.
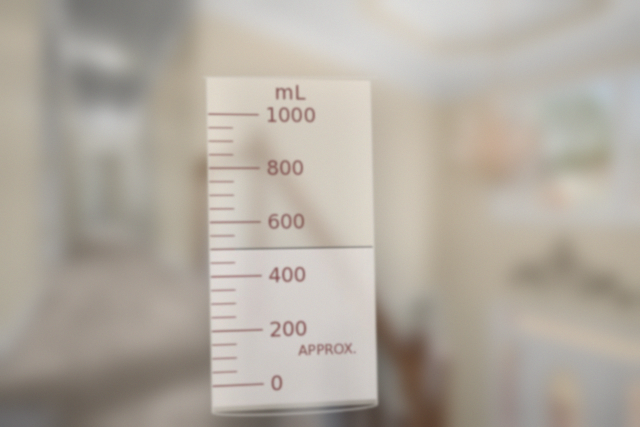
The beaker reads 500 mL
